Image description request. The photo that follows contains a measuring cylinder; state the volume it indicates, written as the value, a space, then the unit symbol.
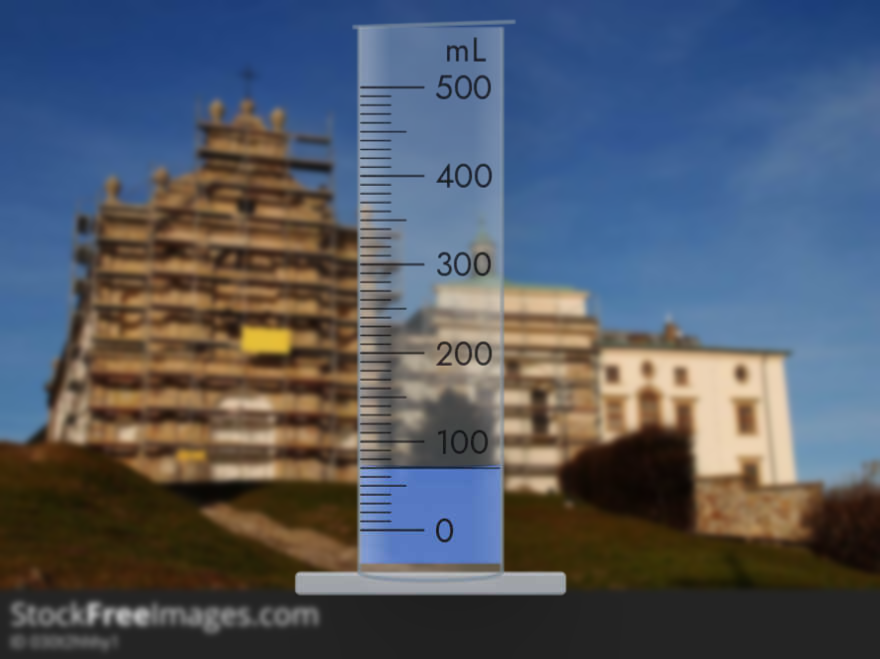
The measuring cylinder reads 70 mL
